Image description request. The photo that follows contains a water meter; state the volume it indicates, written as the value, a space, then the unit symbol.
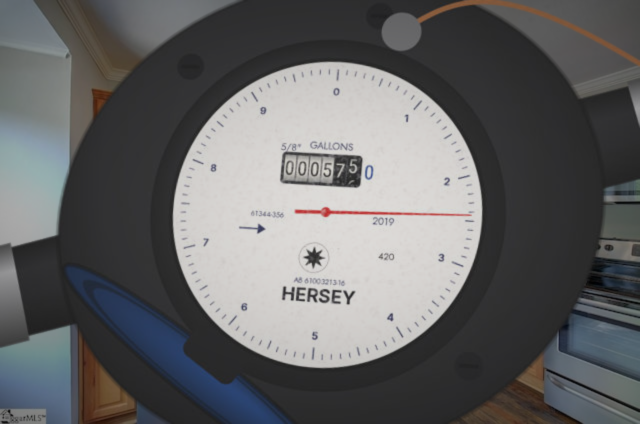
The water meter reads 5752.4 gal
